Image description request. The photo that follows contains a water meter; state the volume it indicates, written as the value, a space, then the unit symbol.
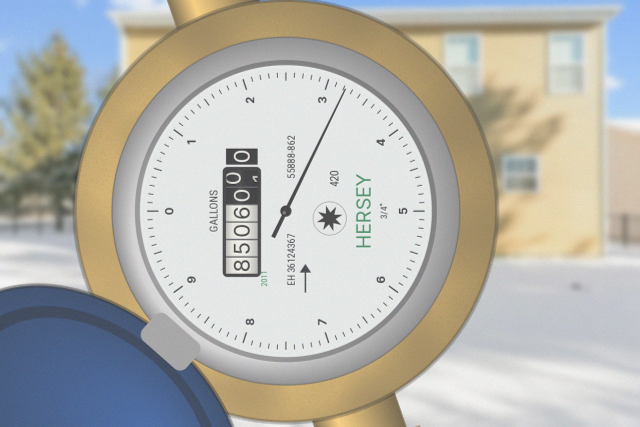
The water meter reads 8506003.2 gal
